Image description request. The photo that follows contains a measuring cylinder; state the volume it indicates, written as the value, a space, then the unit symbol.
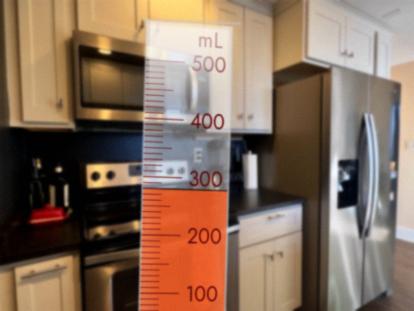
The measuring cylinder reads 280 mL
